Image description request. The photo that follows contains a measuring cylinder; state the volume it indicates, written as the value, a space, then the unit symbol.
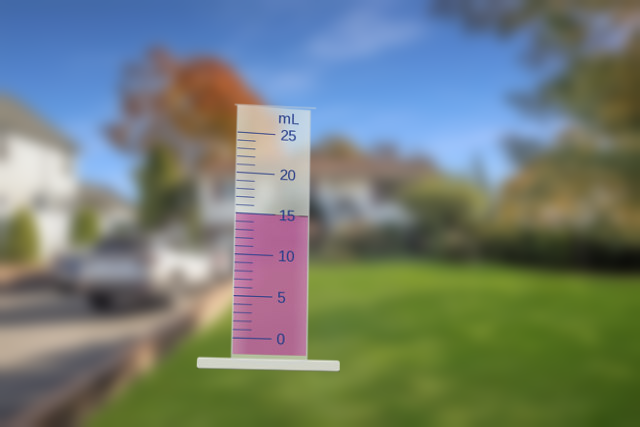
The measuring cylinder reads 15 mL
